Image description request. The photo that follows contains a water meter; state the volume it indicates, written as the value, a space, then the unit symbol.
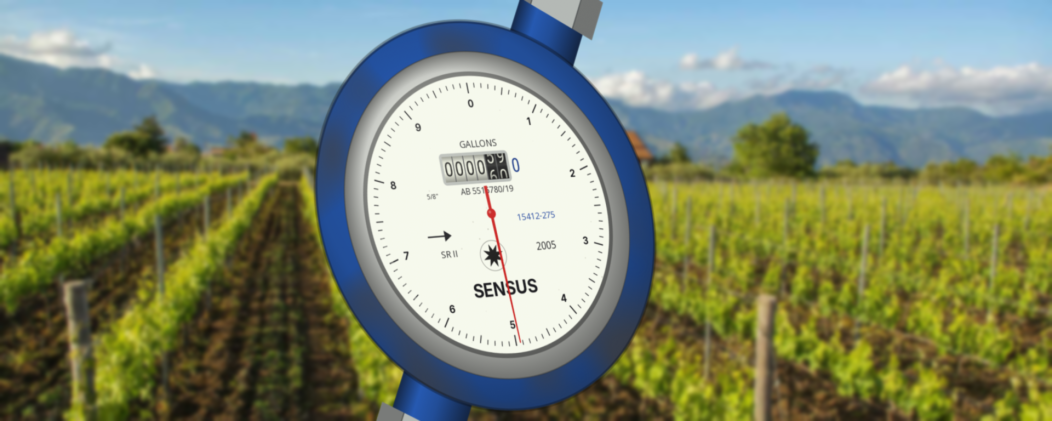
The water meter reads 594.9 gal
